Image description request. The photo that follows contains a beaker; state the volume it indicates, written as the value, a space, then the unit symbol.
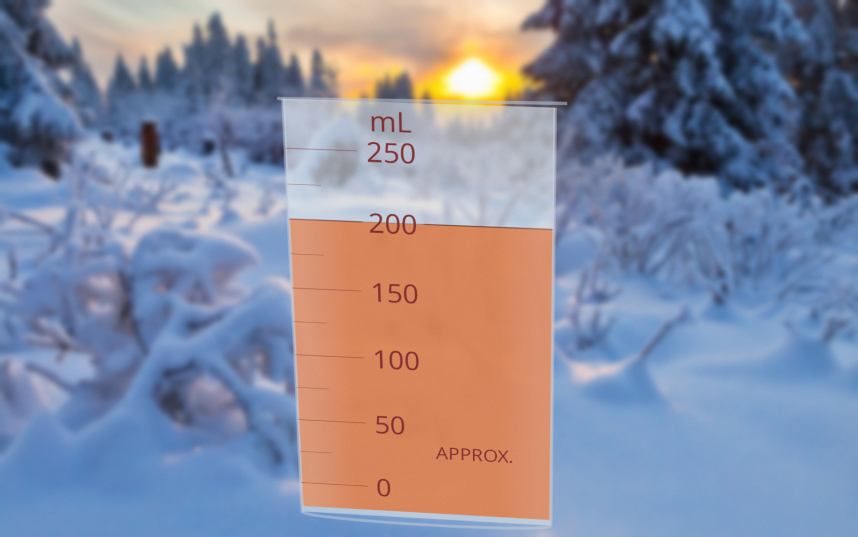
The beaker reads 200 mL
